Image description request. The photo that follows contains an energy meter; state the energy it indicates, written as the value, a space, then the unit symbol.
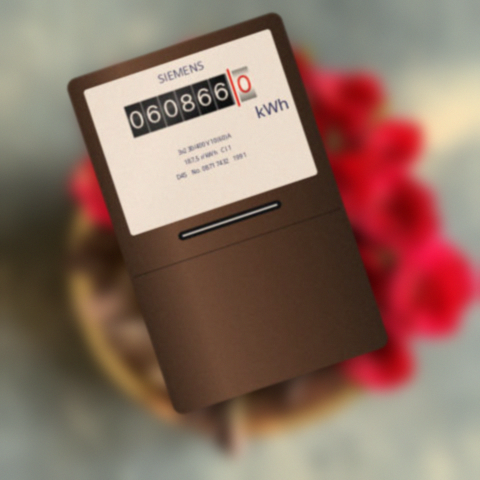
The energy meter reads 60866.0 kWh
